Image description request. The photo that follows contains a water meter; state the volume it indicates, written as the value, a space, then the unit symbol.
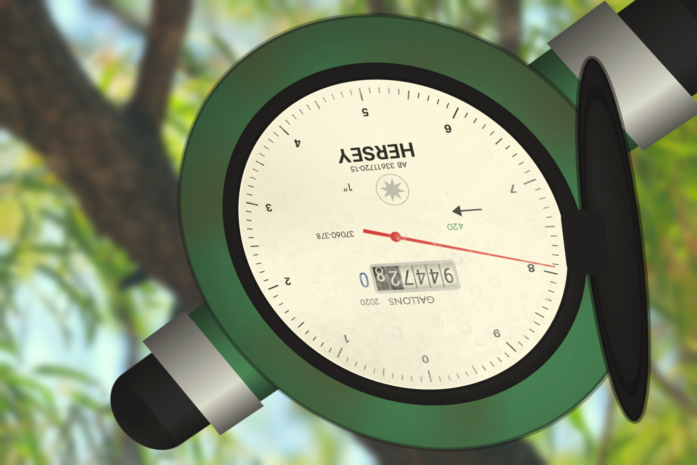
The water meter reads 9447277.9 gal
